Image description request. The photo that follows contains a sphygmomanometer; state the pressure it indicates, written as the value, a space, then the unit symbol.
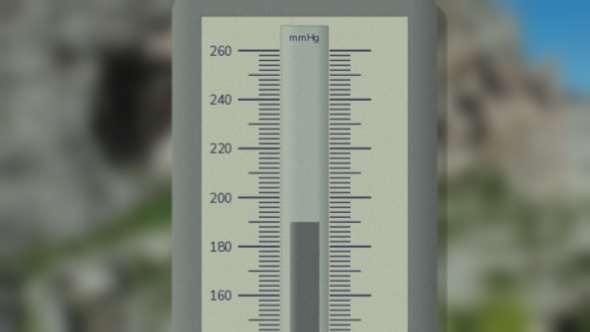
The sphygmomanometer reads 190 mmHg
